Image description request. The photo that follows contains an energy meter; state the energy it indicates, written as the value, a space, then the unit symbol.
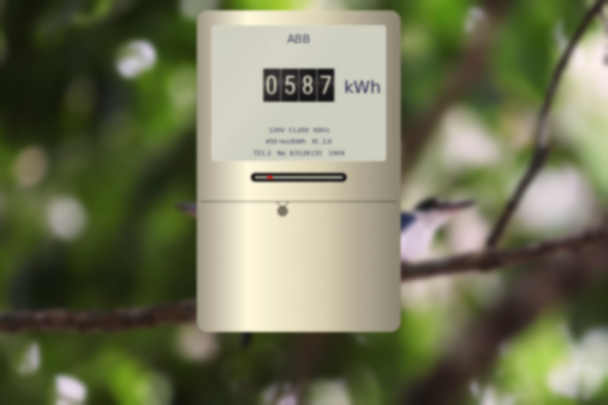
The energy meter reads 587 kWh
